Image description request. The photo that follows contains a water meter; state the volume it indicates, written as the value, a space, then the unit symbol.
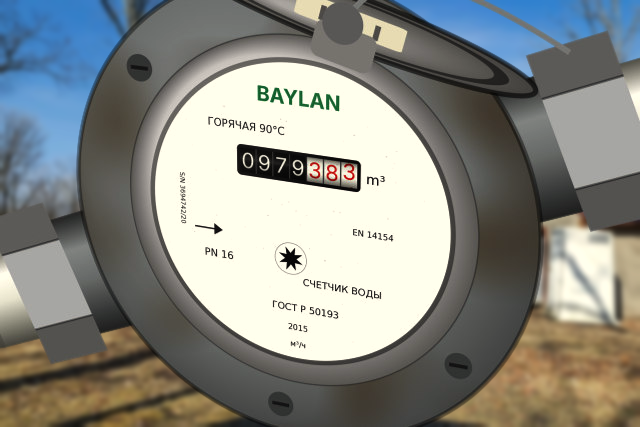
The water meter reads 979.383 m³
